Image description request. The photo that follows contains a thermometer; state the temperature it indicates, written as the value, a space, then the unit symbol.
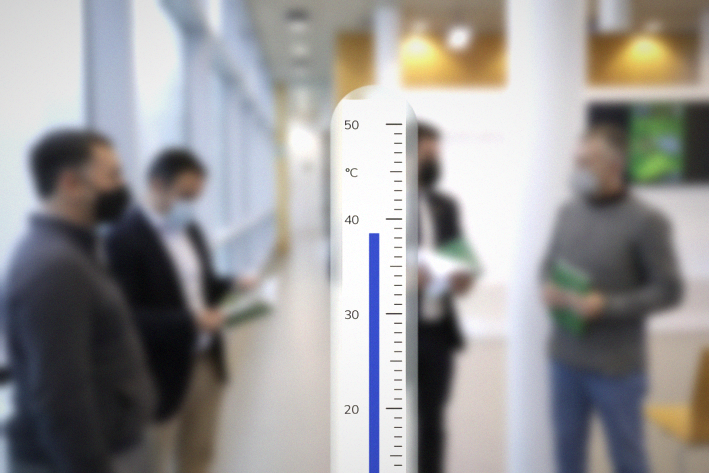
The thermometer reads 38.5 °C
